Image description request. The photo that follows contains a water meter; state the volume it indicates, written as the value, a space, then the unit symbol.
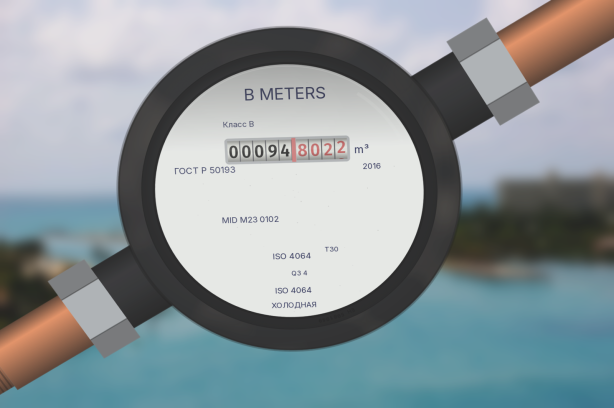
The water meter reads 94.8022 m³
